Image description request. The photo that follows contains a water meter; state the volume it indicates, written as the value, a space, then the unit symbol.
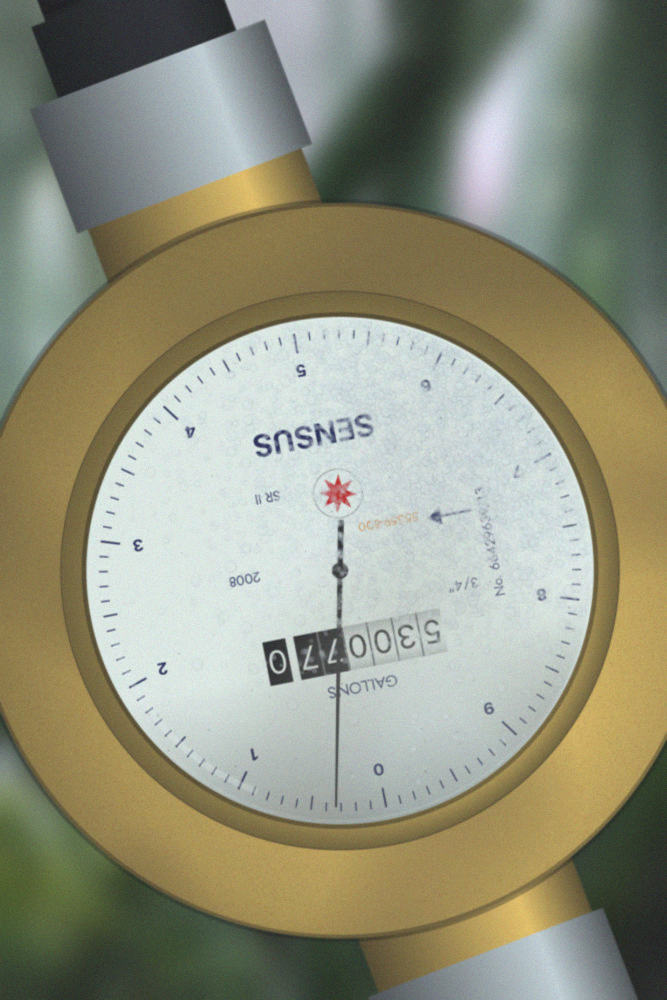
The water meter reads 5300770.3 gal
